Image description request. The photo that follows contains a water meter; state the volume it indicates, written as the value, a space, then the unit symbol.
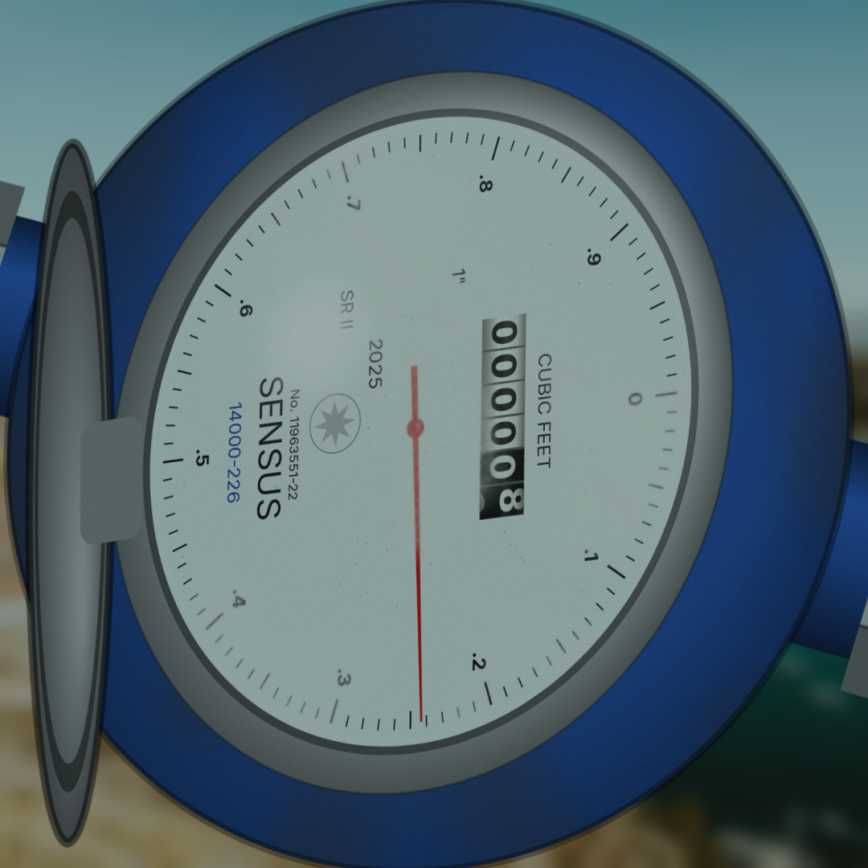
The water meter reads 8.24 ft³
